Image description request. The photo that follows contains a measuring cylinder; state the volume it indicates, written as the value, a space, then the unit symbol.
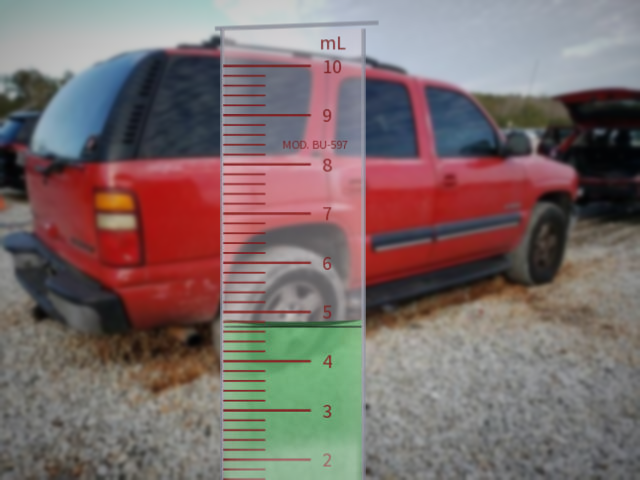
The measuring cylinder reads 4.7 mL
